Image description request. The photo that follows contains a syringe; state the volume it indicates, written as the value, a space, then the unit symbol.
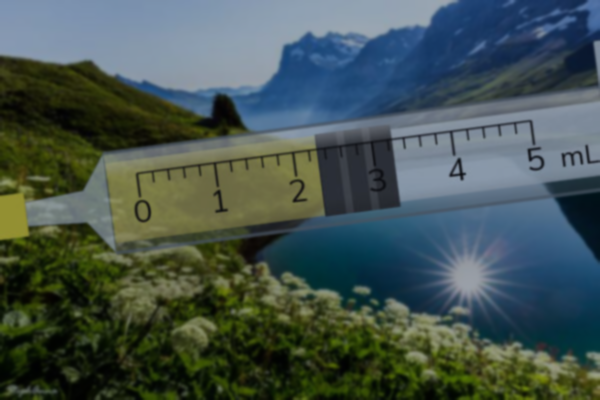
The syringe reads 2.3 mL
